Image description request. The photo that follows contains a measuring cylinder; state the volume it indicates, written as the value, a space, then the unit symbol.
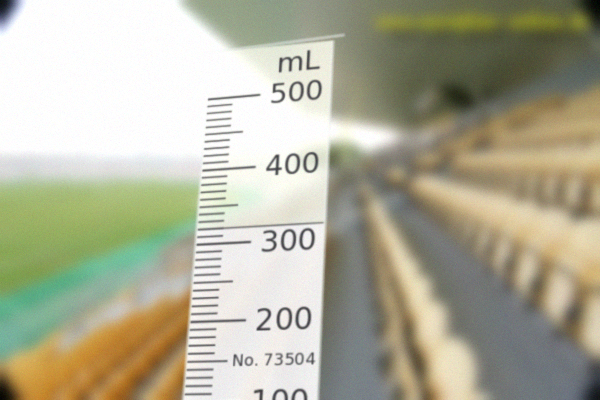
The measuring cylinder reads 320 mL
